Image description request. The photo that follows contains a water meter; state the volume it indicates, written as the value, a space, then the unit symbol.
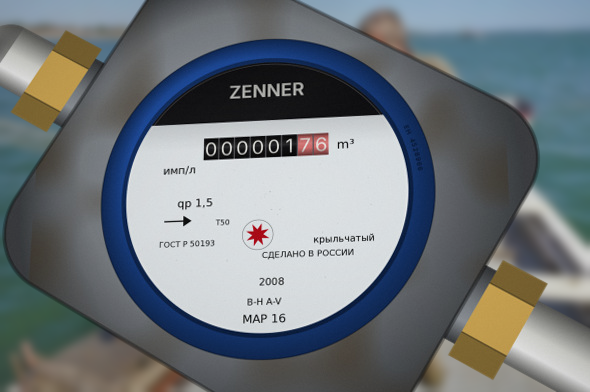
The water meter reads 1.76 m³
